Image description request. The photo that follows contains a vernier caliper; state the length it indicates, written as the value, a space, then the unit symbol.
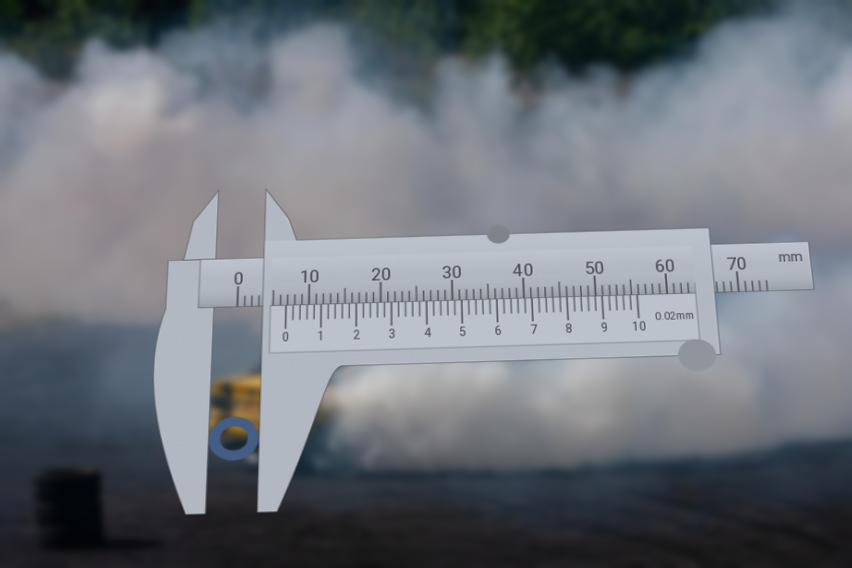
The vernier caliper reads 6.8 mm
